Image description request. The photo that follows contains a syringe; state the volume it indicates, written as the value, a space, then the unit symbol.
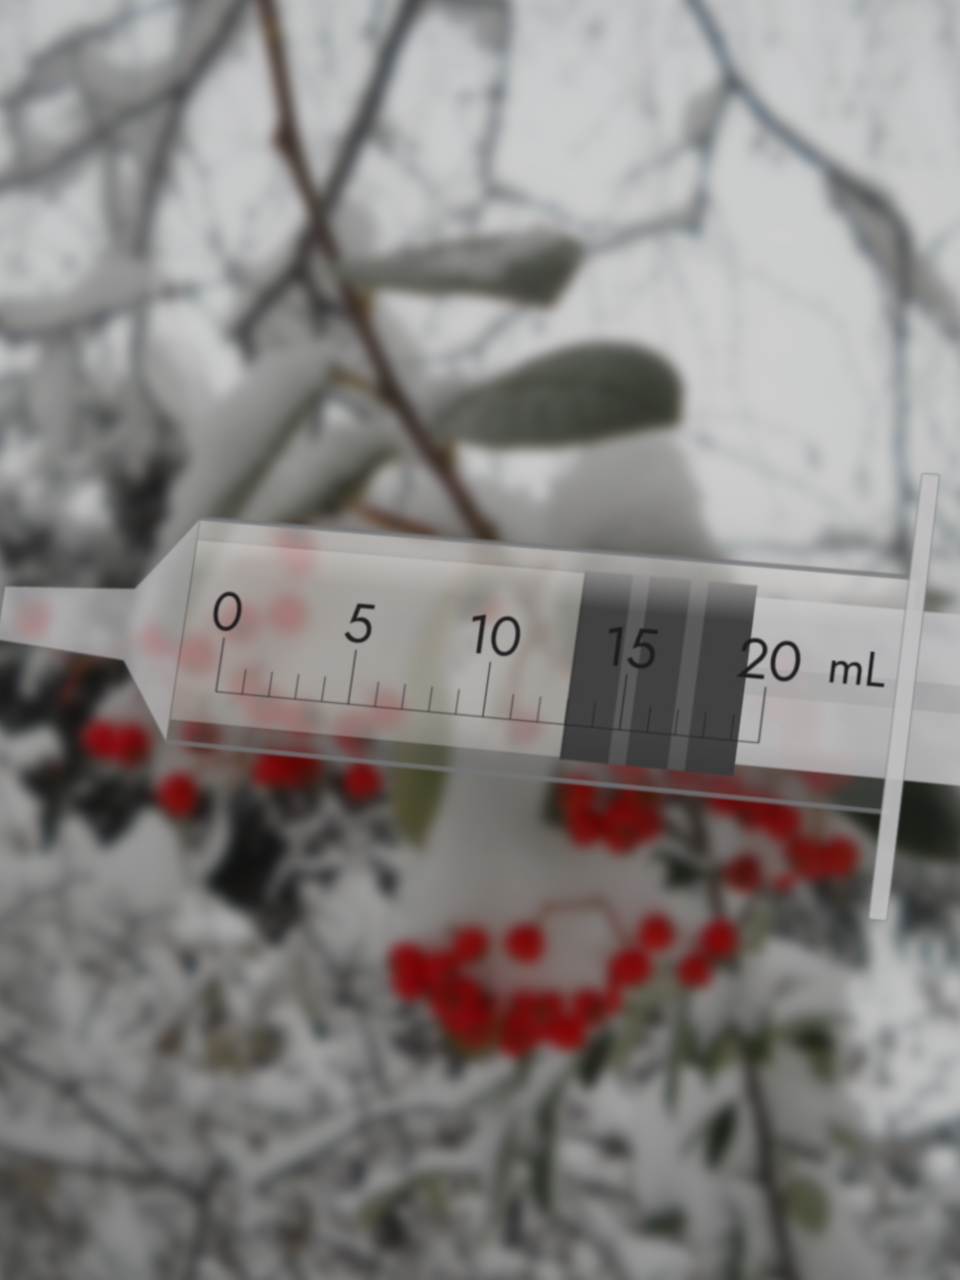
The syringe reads 13 mL
